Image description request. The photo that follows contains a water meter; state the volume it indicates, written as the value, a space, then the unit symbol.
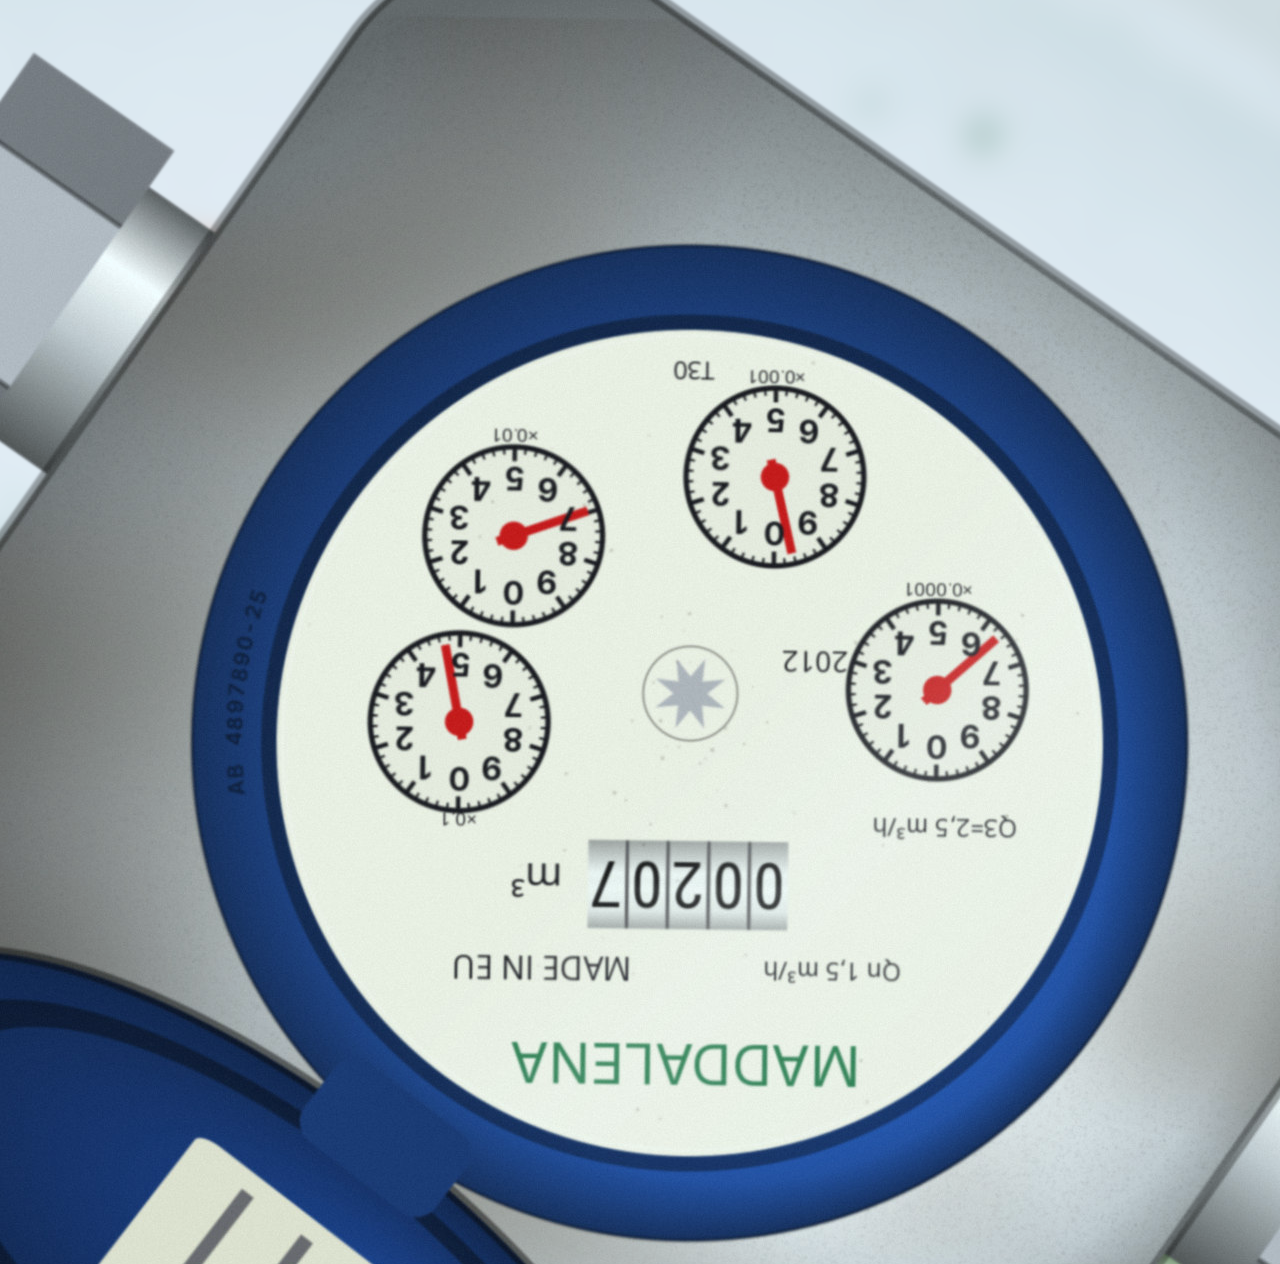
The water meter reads 207.4696 m³
